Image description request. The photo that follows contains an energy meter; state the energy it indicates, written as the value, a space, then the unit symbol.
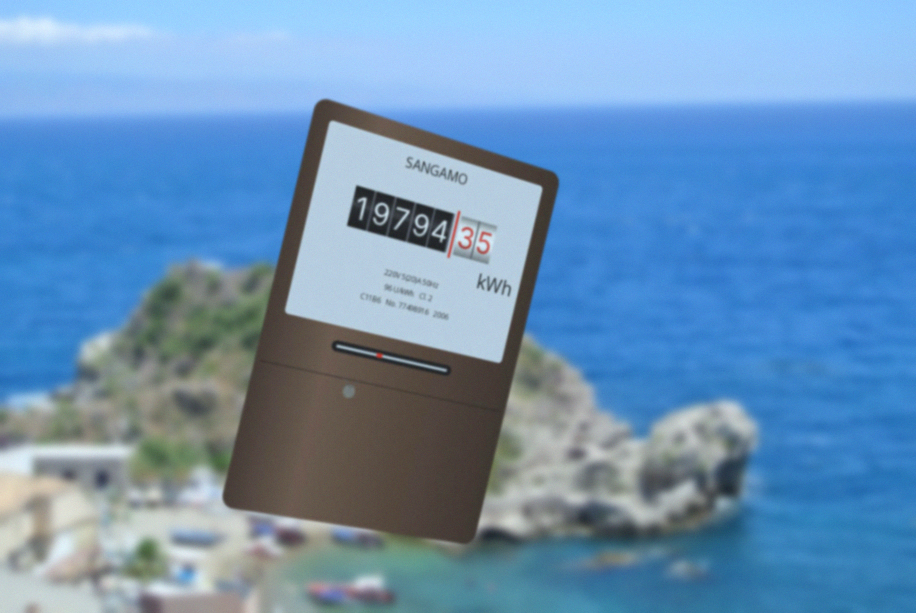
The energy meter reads 19794.35 kWh
